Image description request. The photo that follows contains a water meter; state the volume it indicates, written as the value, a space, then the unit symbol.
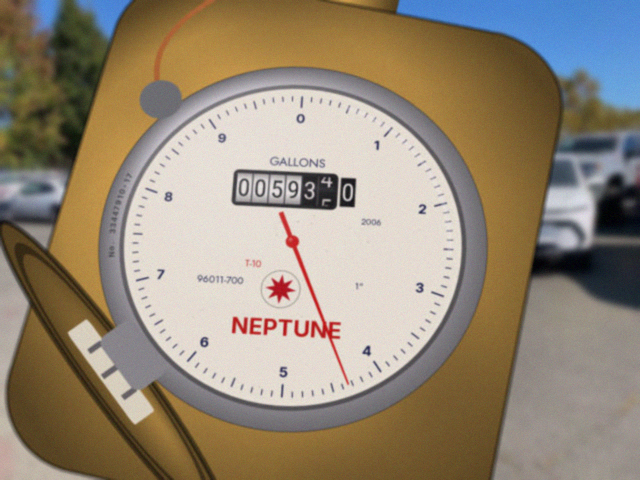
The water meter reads 59344.3 gal
